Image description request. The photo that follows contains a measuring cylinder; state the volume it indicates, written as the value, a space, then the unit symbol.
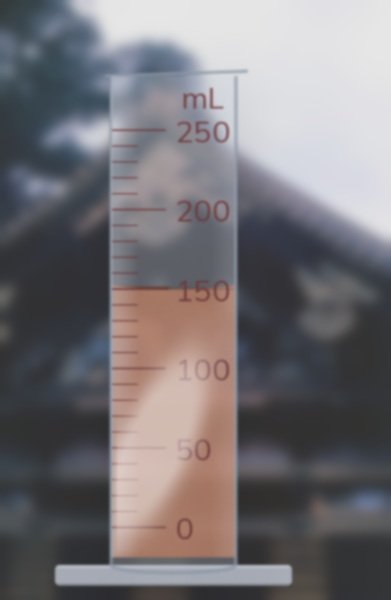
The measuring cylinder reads 150 mL
